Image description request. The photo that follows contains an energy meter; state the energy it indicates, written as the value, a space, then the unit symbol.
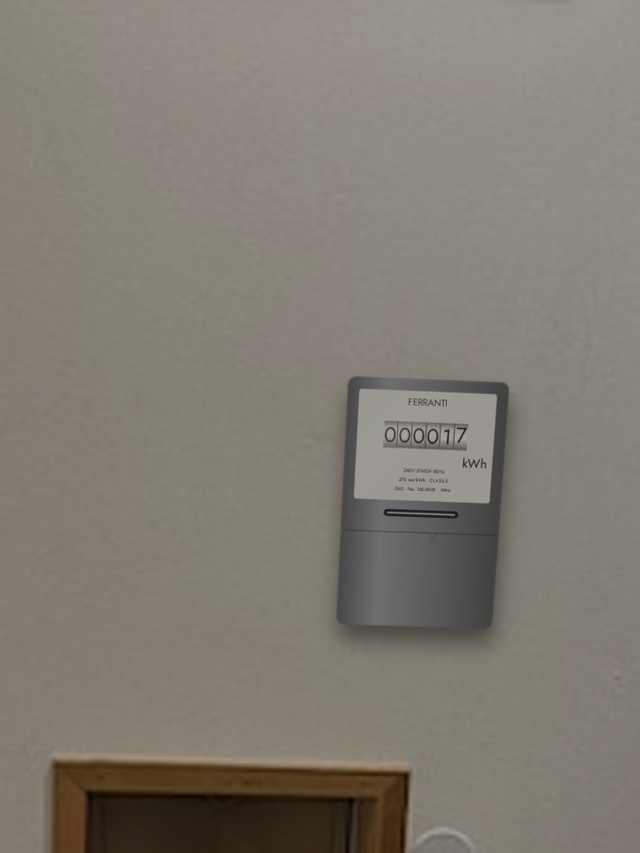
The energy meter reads 17 kWh
